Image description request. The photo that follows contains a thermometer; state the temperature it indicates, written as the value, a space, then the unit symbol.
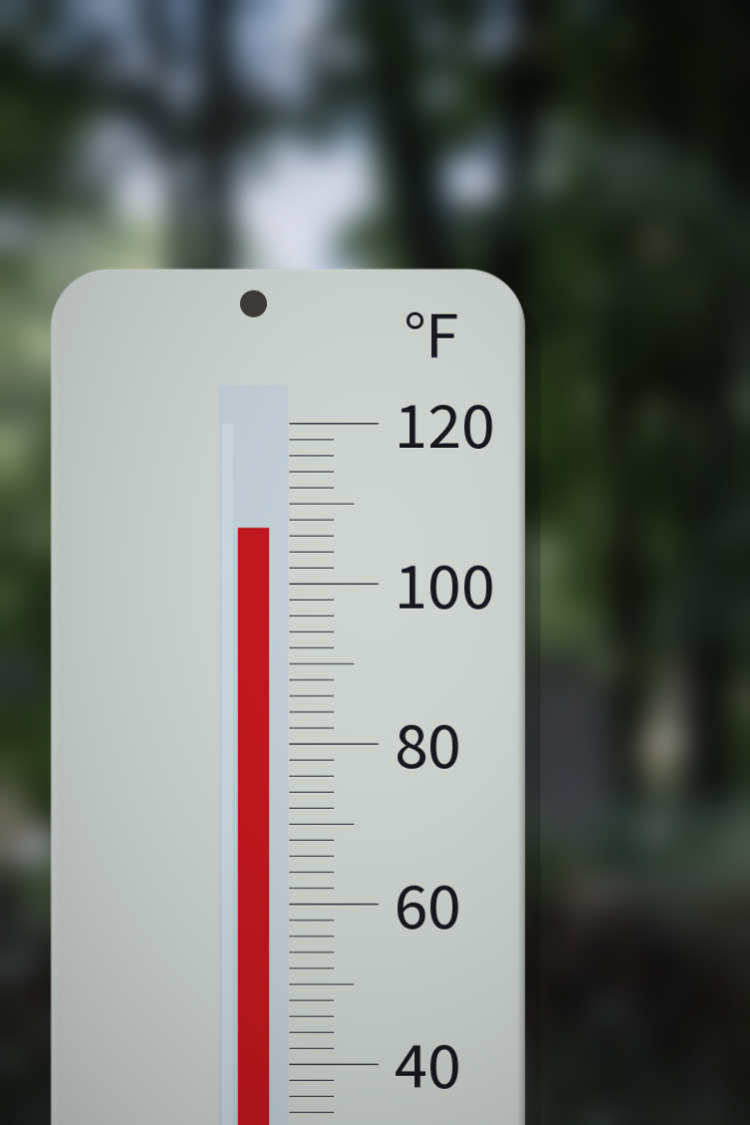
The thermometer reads 107 °F
